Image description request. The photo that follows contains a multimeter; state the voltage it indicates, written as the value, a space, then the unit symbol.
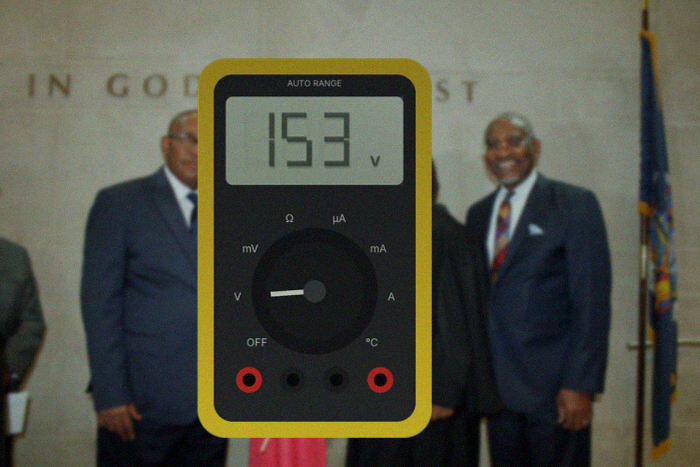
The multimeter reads 153 V
